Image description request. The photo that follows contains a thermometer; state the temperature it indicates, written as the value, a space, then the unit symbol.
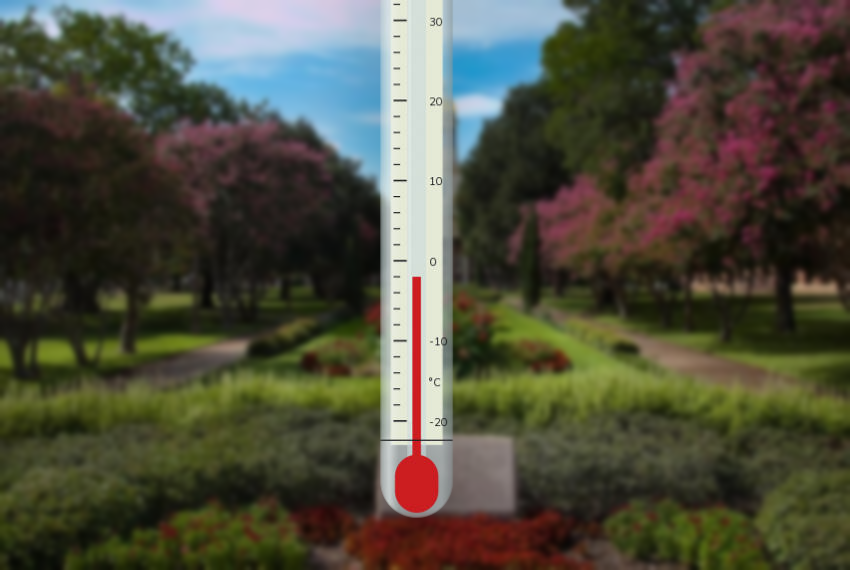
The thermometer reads -2 °C
